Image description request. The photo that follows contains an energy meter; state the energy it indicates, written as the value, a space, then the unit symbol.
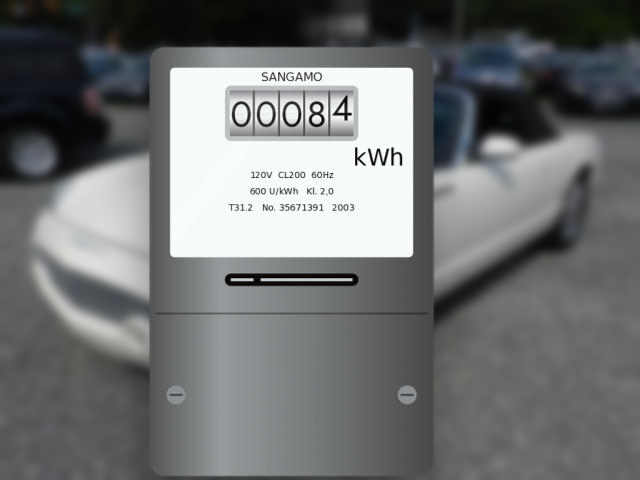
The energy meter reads 84 kWh
